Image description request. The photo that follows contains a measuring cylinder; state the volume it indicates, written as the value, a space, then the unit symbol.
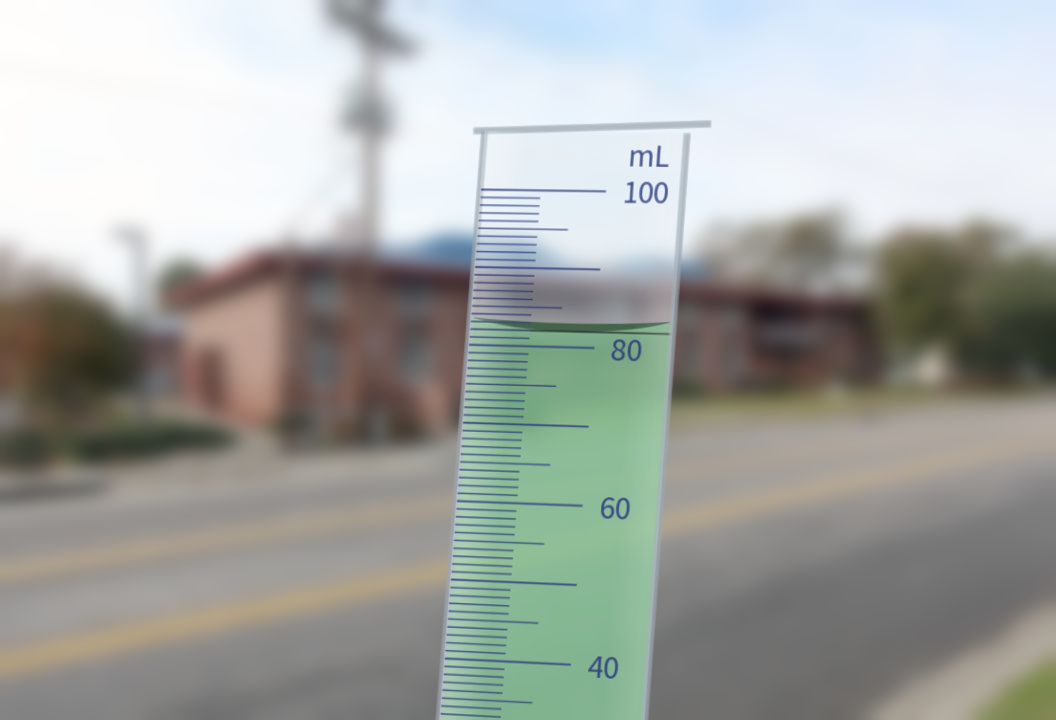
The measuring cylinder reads 82 mL
